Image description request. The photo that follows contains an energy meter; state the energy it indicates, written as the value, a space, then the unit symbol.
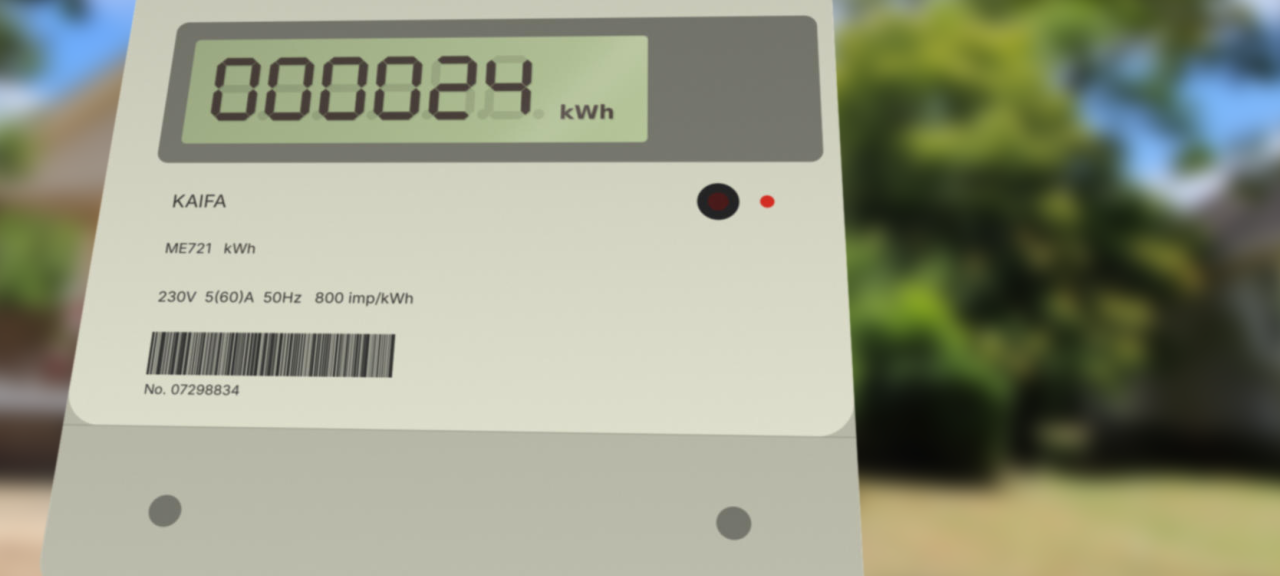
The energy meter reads 24 kWh
